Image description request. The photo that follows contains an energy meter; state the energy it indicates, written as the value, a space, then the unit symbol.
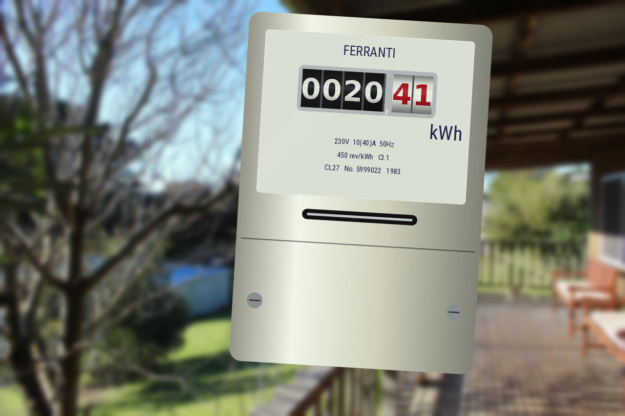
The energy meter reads 20.41 kWh
